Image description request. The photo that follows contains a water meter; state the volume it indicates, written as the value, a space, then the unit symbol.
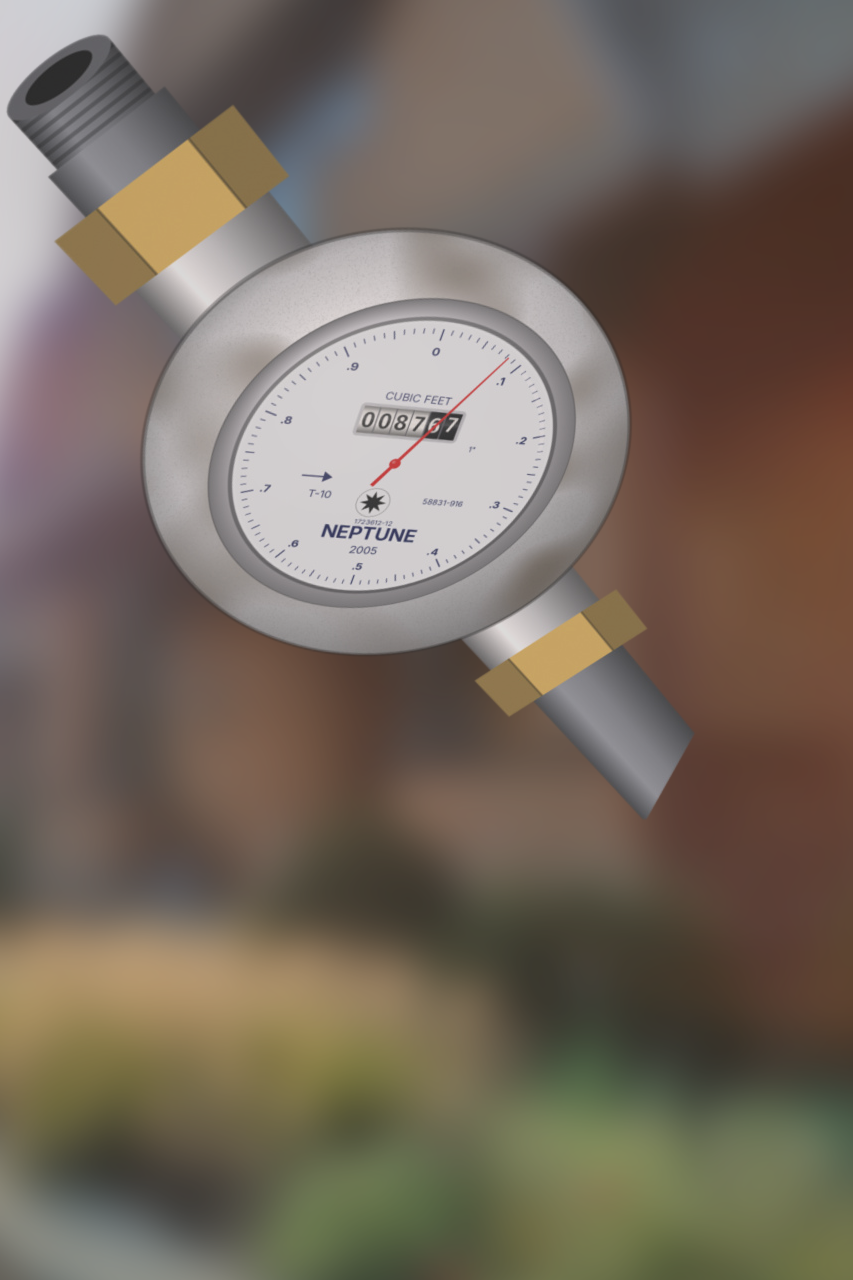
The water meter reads 8767.08 ft³
